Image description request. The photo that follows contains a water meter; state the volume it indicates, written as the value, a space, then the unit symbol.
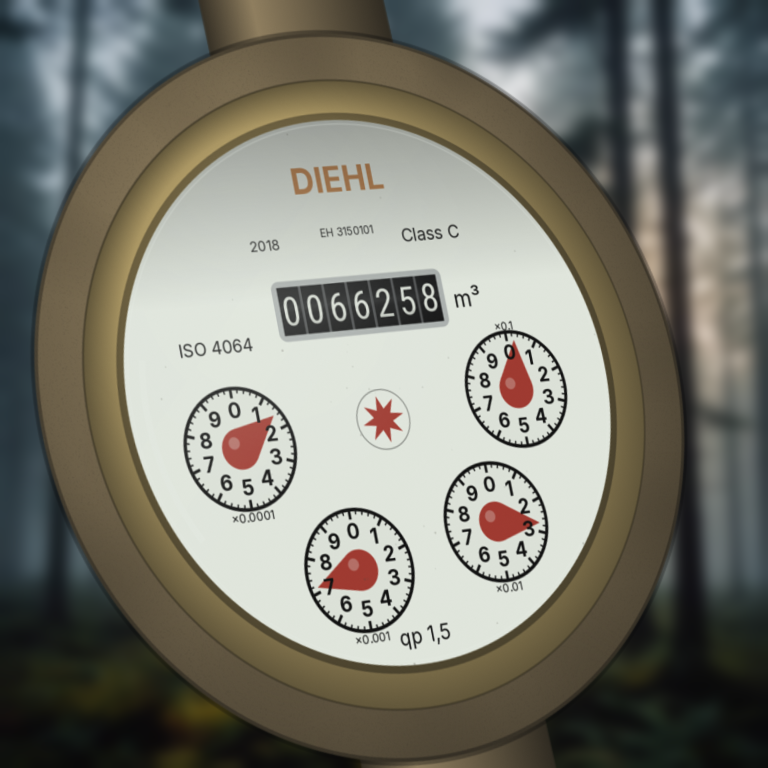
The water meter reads 66258.0271 m³
